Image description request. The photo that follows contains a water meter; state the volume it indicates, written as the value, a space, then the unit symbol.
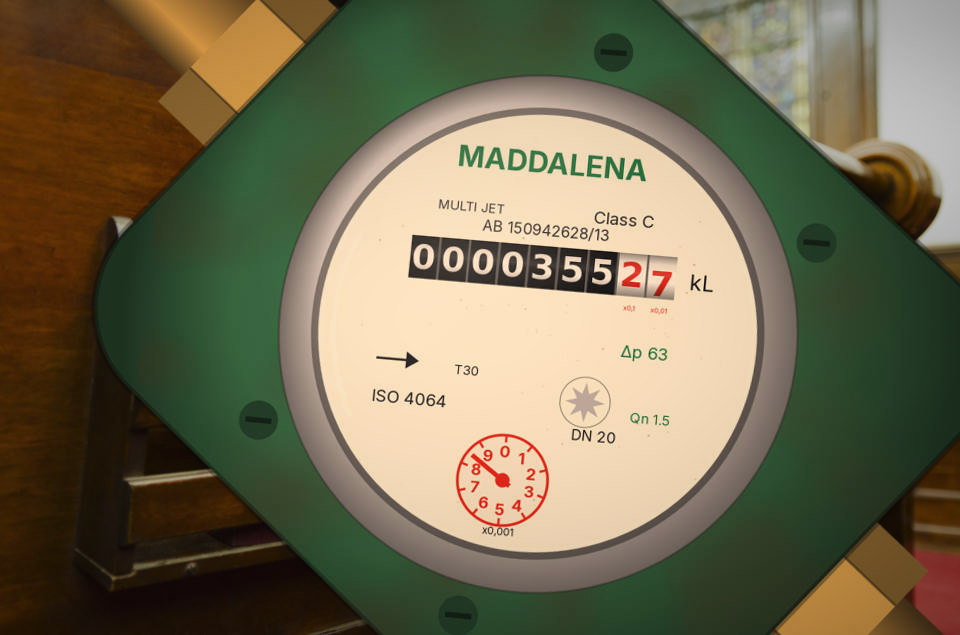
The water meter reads 355.268 kL
